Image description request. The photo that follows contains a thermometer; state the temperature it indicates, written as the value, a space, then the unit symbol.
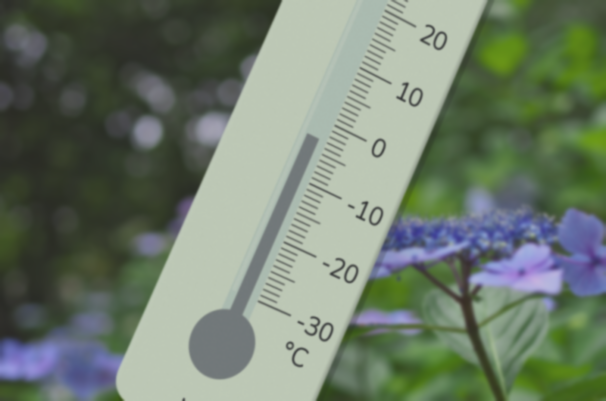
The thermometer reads -3 °C
